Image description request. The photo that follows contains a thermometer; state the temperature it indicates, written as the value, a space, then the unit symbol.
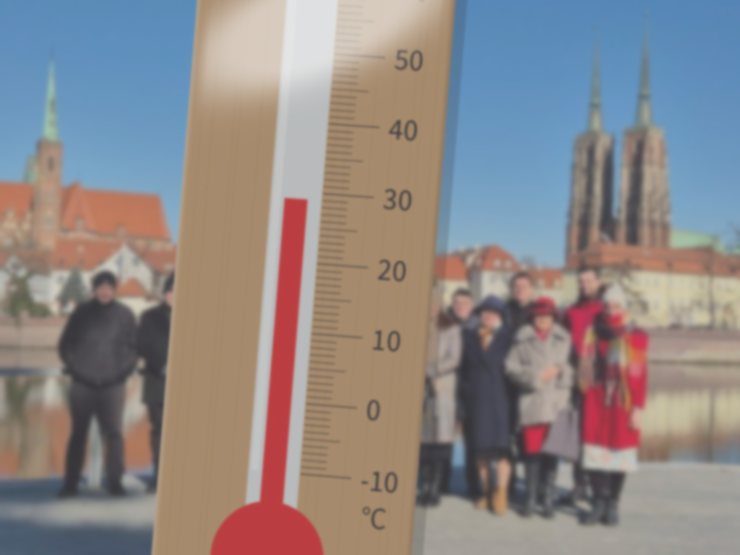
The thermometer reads 29 °C
